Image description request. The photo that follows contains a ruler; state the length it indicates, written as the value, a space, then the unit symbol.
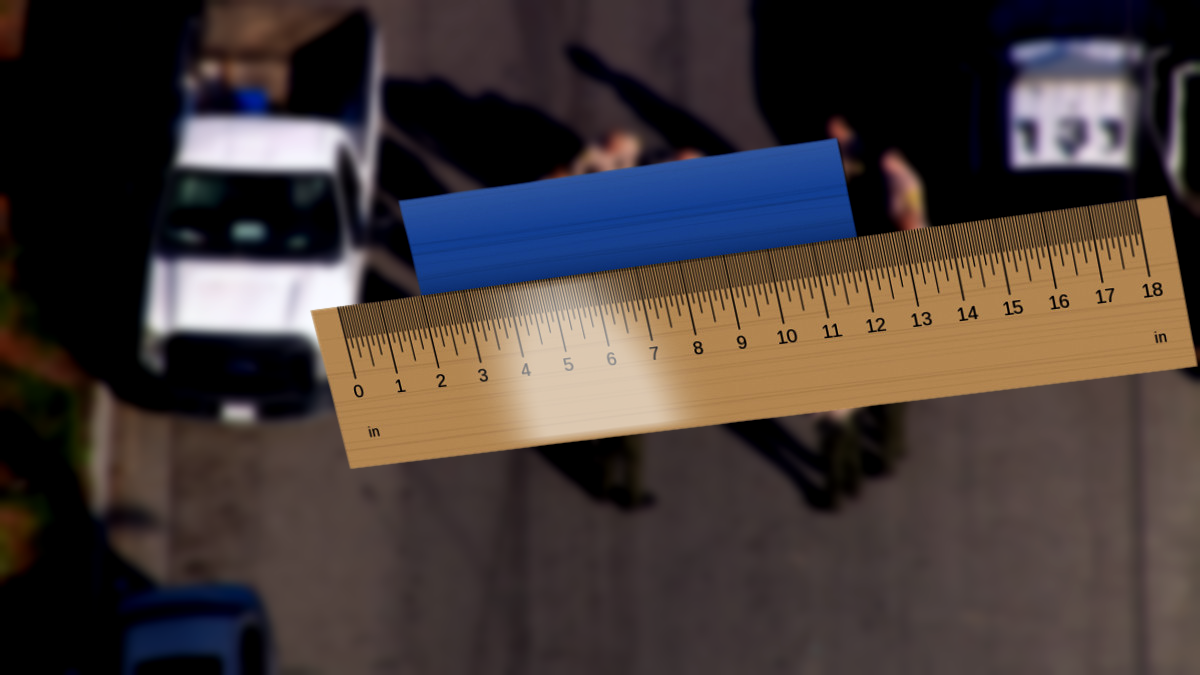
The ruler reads 10 in
